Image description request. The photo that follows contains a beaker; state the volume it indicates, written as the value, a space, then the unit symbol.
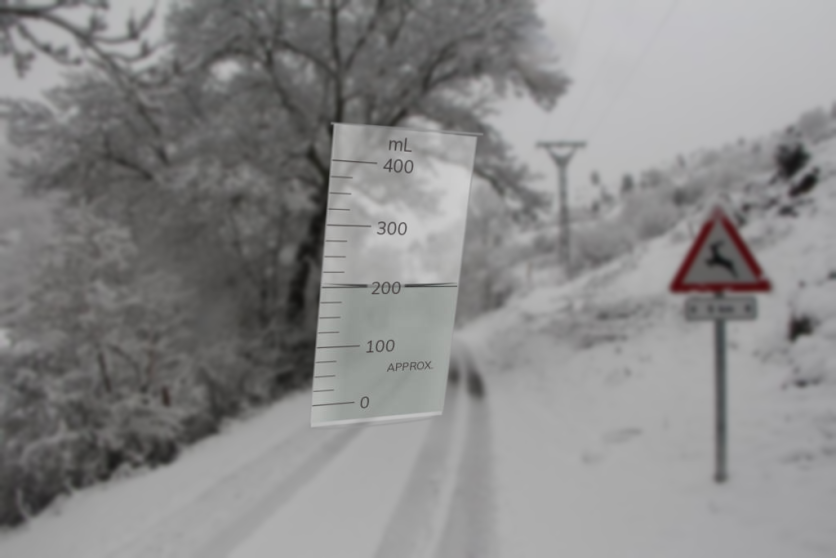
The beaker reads 200 mL
